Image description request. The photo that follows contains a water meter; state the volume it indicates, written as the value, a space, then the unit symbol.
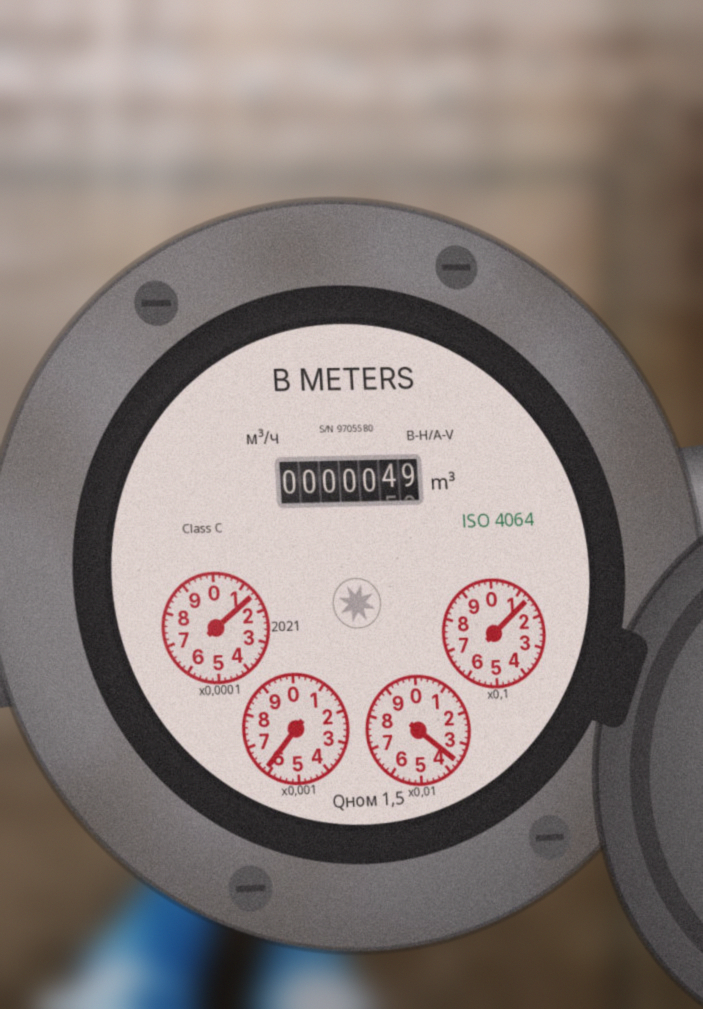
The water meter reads 49.1361 m³
